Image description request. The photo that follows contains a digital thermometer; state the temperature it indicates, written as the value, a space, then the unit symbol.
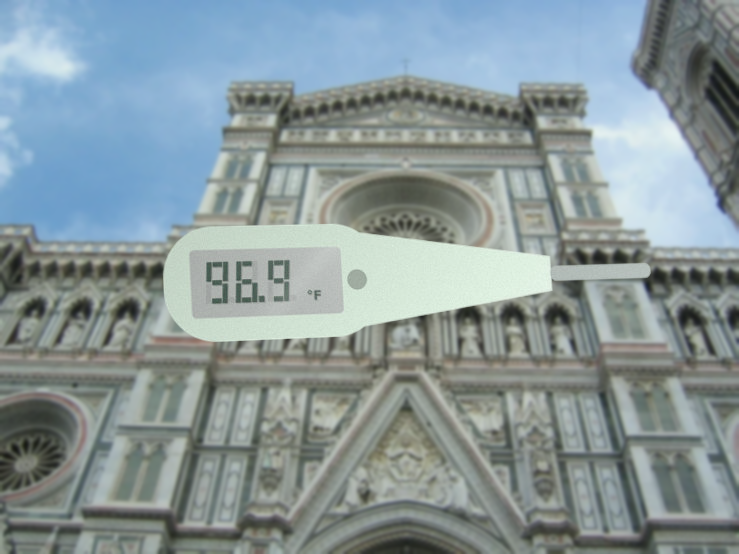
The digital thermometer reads 96.9 °F
